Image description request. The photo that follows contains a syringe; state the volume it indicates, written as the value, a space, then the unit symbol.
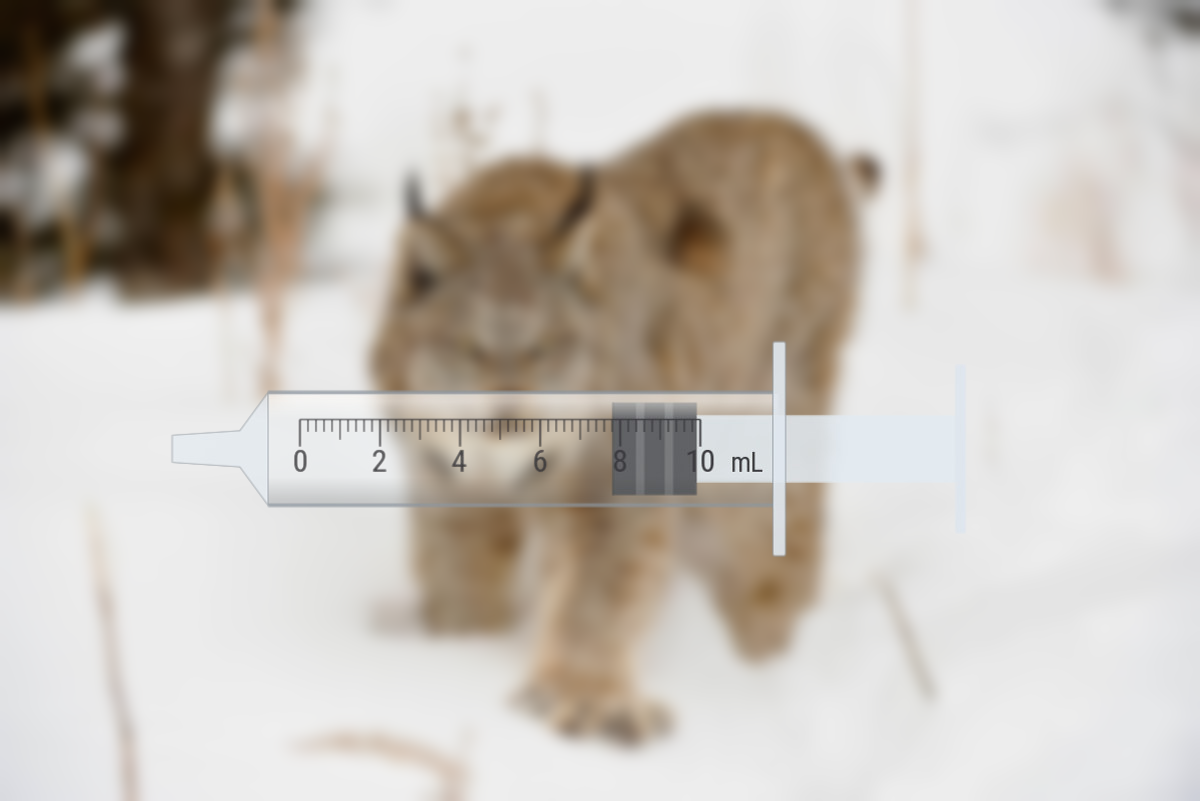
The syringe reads 7.8 mL
